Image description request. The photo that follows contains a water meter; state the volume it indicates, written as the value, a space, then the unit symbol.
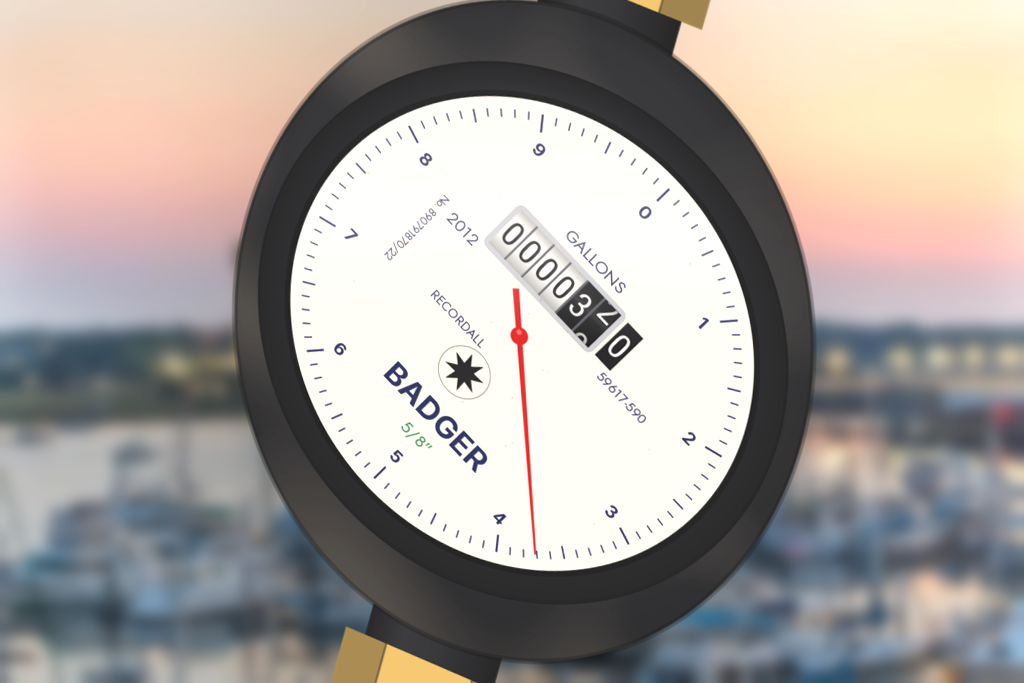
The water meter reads 323.7 gal
